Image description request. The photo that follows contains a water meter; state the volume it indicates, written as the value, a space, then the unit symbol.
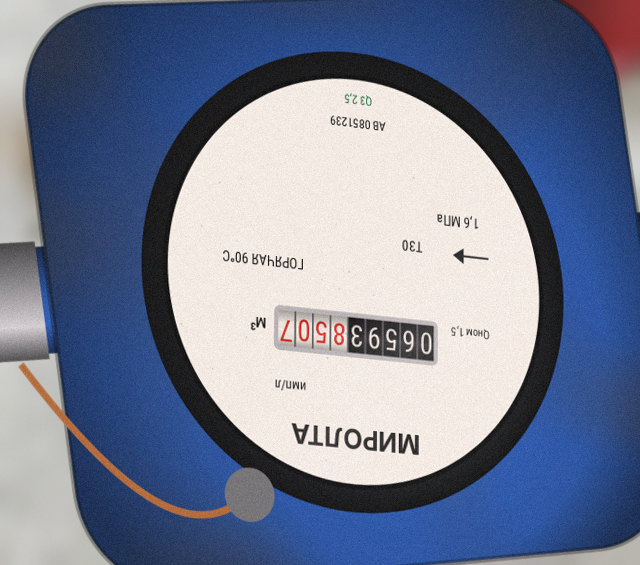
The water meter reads 6593.8507 m³
